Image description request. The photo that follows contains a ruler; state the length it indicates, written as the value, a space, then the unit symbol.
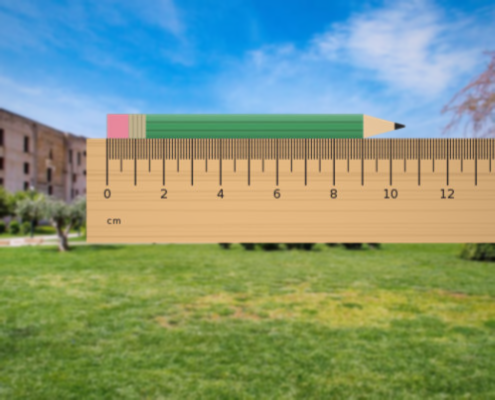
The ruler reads 10.5 cm
